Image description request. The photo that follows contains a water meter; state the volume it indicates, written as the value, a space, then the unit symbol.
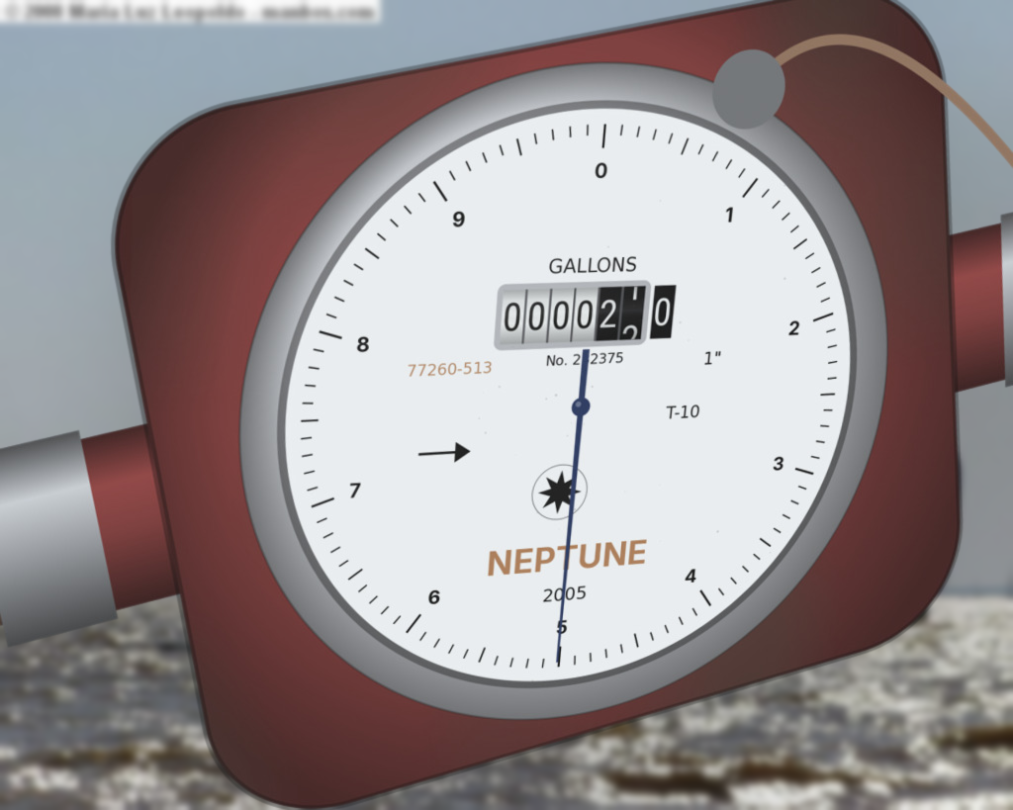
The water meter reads 215.0 gal
